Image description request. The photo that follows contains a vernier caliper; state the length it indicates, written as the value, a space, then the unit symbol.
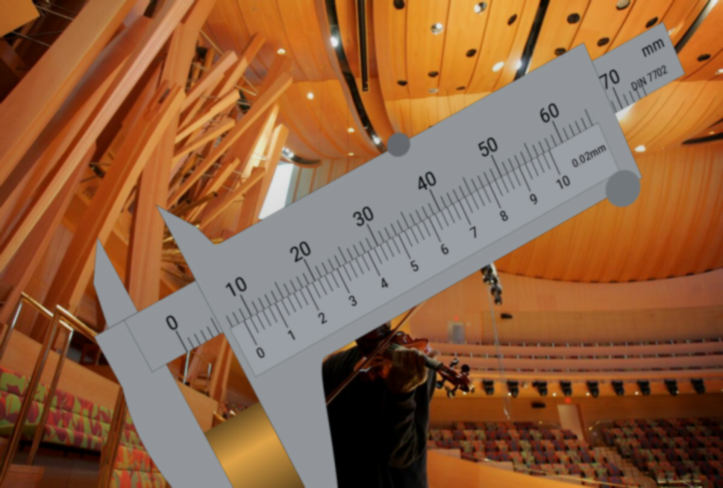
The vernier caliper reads 8.8 mm
